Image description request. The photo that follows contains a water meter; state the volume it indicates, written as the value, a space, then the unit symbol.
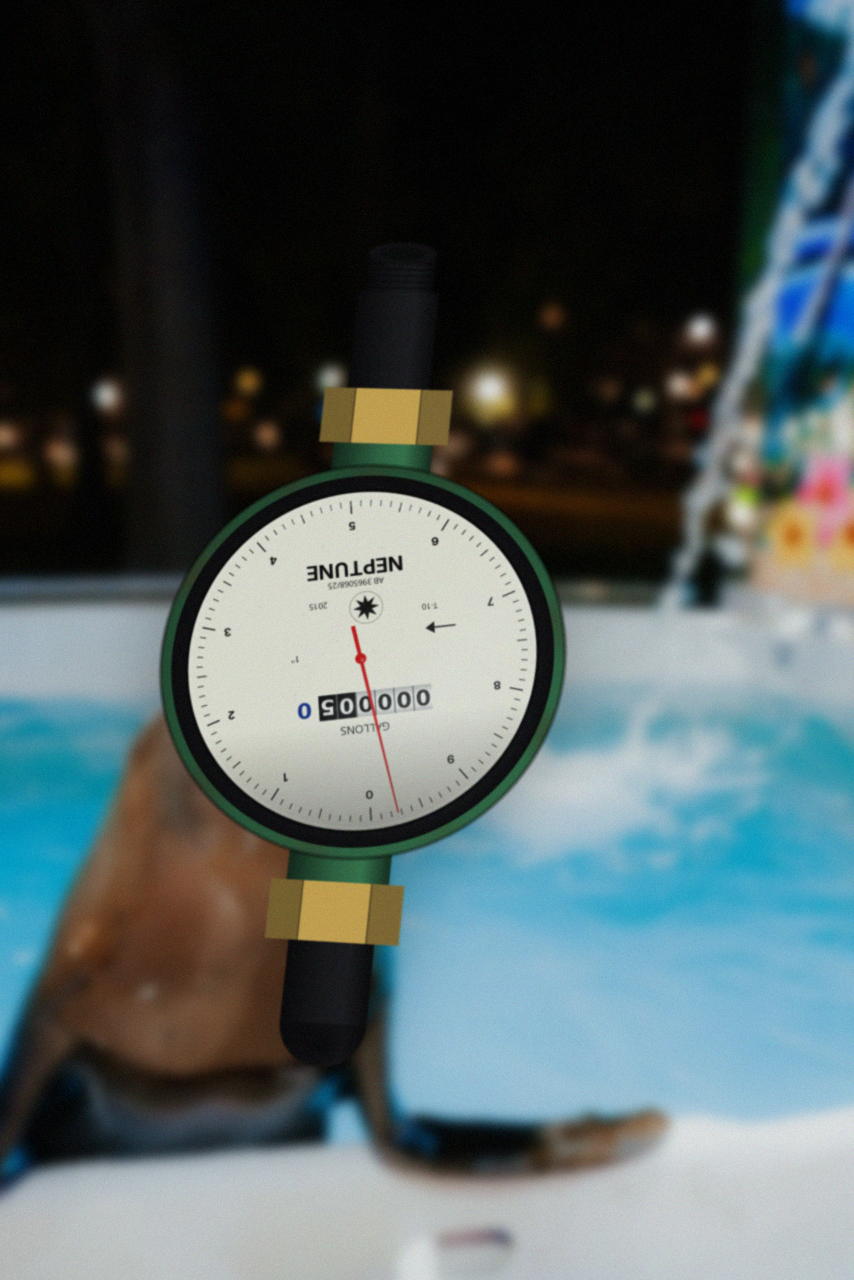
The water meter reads 49.7 gal
